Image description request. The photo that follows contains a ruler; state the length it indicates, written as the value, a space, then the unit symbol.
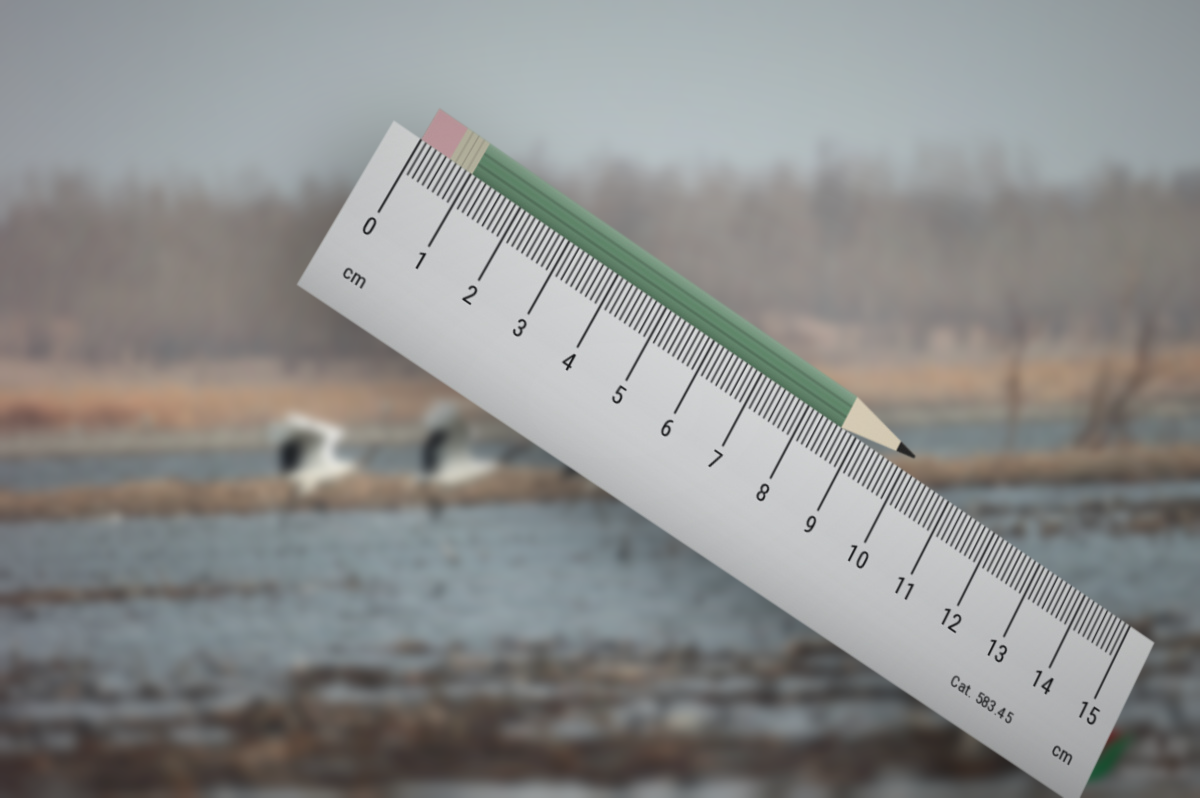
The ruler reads 10.1 cm
